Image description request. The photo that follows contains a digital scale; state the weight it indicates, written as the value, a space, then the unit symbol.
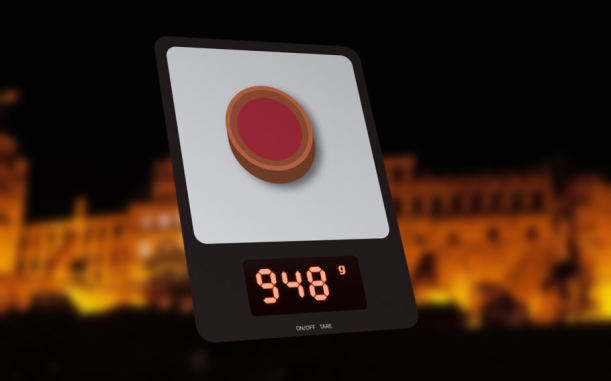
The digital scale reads 948 g
